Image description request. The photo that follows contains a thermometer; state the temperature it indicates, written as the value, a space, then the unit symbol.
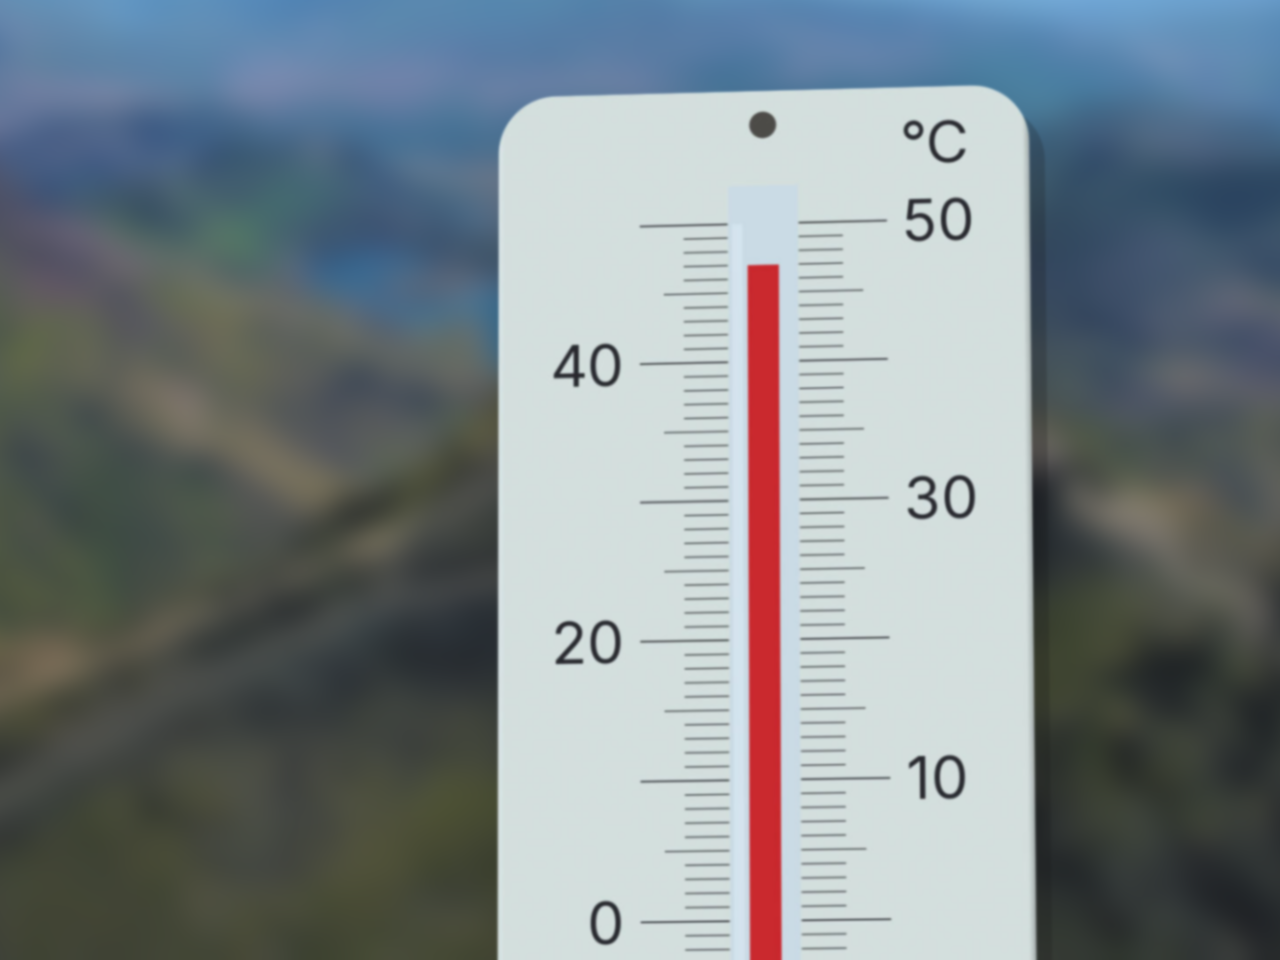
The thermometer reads 47 °C
